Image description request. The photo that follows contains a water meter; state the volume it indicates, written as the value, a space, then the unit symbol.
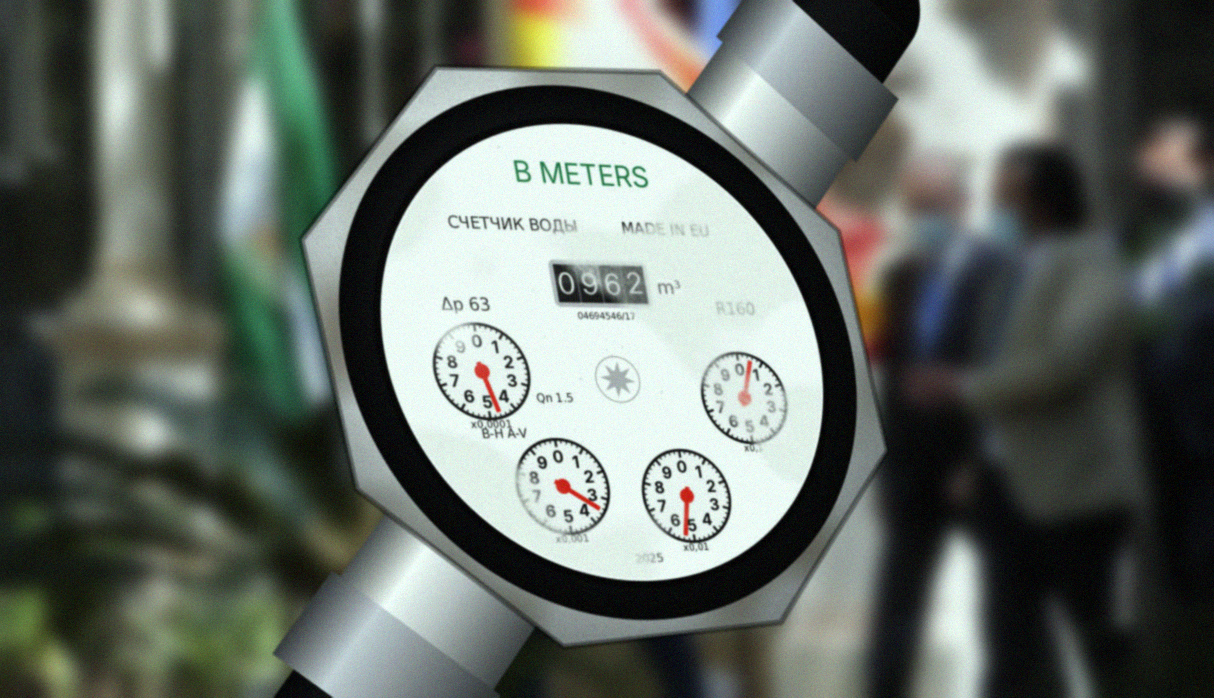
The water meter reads 962.0534 m³
